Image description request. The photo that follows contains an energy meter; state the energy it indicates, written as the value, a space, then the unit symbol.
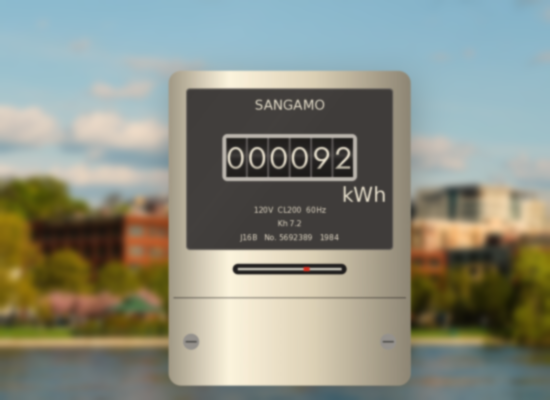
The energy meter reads 92 kWh
